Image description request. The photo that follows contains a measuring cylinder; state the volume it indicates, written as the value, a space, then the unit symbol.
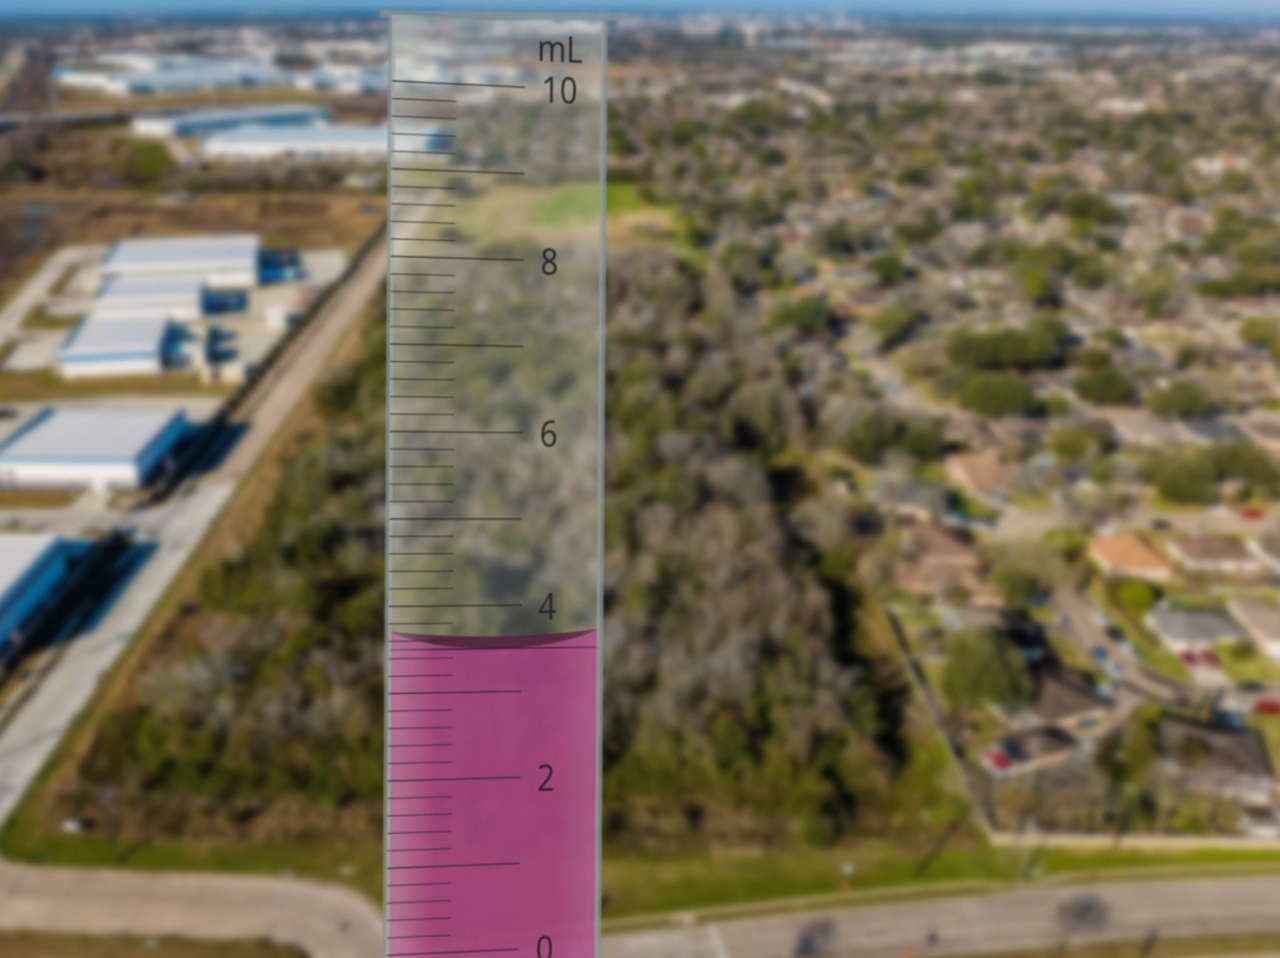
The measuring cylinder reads 3.5 mL
